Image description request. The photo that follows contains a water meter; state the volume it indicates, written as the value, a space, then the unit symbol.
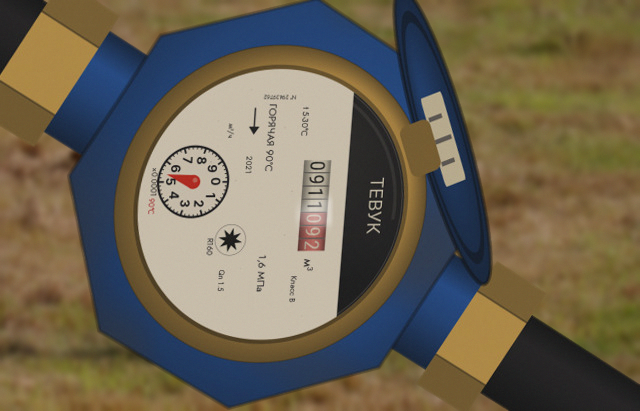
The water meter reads 911.0925 m³
